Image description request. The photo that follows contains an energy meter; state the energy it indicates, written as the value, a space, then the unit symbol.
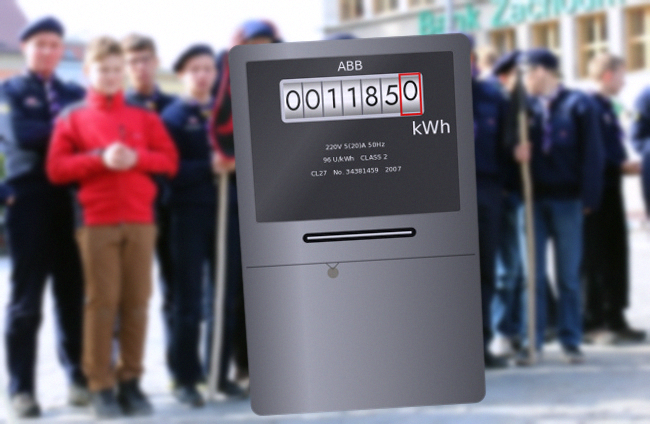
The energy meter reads 1185.0 kWh
